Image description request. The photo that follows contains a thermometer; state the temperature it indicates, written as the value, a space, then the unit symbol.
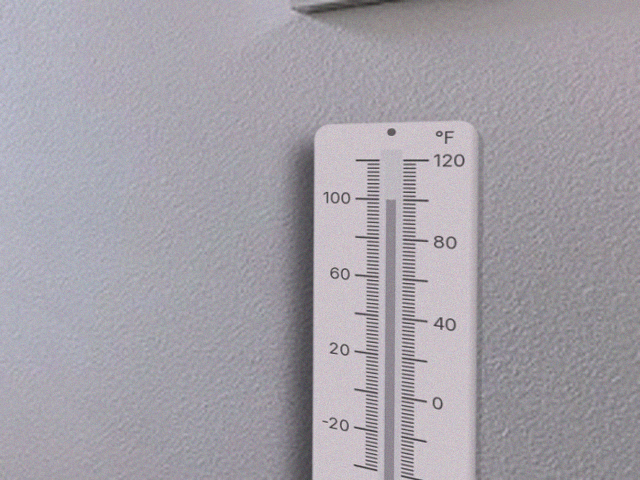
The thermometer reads 100 °F
